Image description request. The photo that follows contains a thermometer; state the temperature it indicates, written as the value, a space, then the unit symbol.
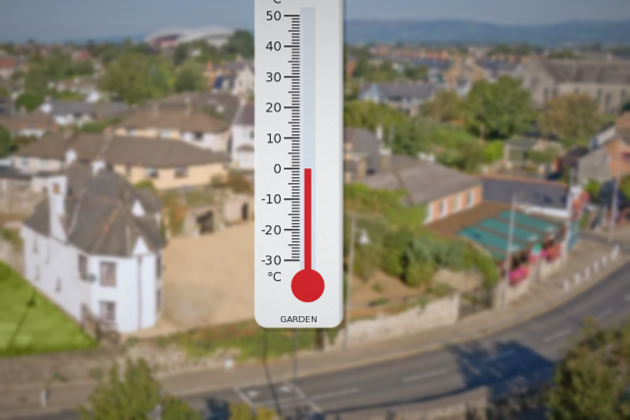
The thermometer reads 0 °C
